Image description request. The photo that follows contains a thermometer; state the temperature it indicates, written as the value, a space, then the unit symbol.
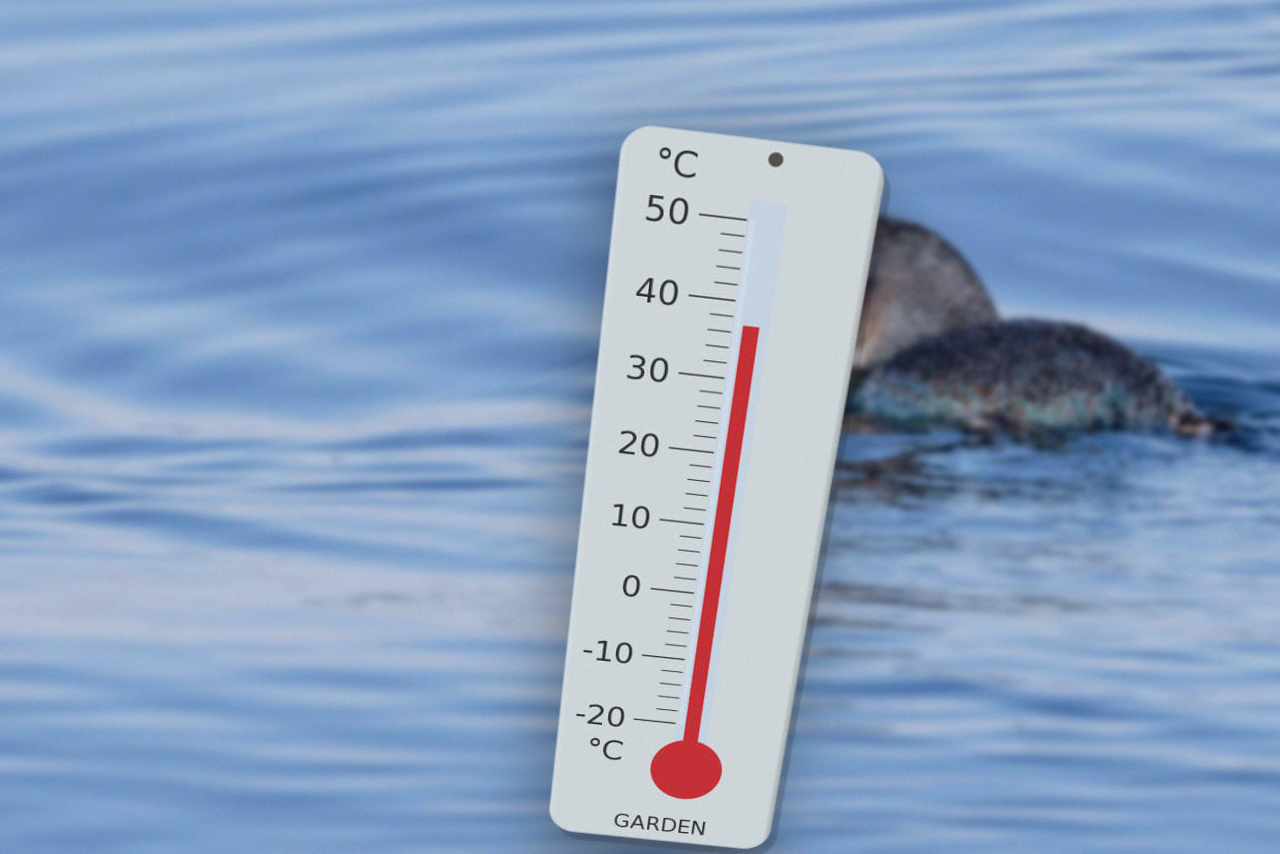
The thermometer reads 37 °C
